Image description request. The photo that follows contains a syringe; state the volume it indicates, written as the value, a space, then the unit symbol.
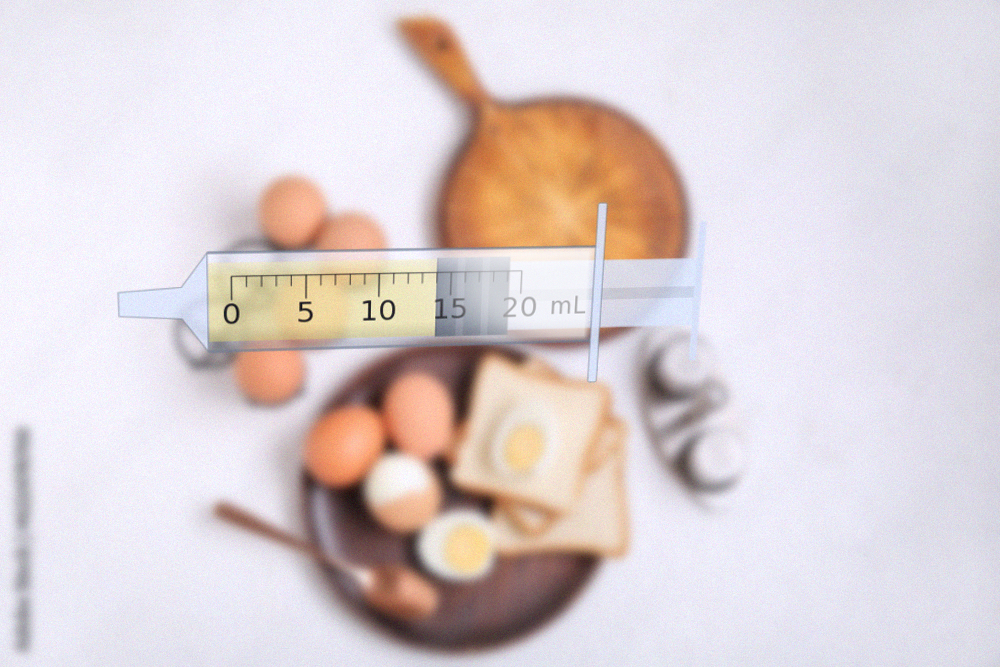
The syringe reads 14 mL
